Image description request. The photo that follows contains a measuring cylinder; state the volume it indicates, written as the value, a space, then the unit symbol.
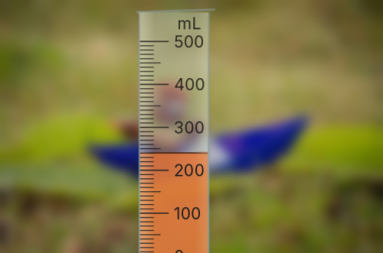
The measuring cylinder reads 240 mL
